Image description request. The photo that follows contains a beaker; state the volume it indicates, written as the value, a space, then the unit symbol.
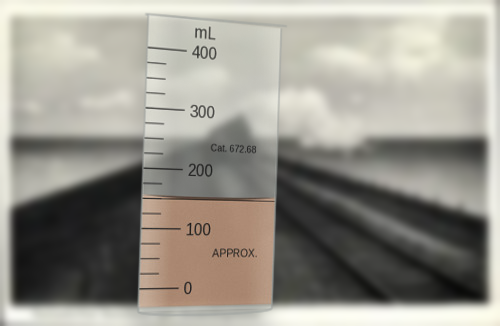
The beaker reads 150 mL
